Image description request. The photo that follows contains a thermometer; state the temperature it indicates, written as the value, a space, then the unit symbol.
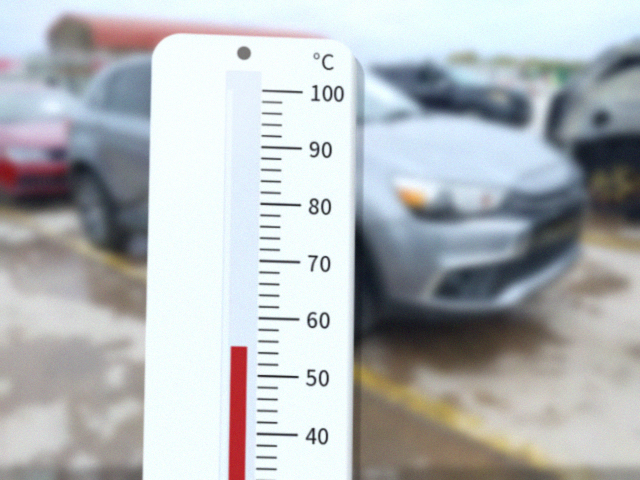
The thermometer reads 55 °C
